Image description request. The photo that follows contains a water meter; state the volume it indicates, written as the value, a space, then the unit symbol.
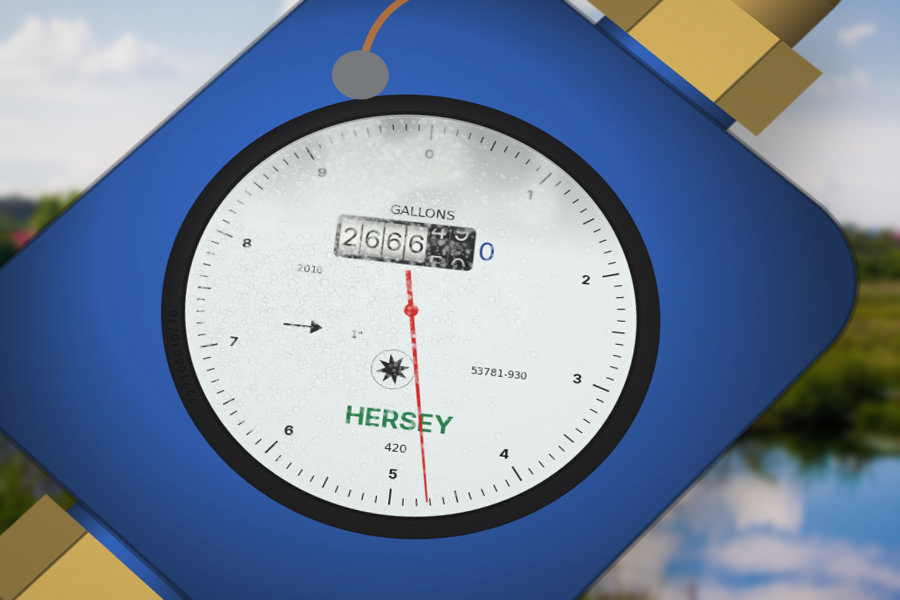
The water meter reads 2666494.7 gal
